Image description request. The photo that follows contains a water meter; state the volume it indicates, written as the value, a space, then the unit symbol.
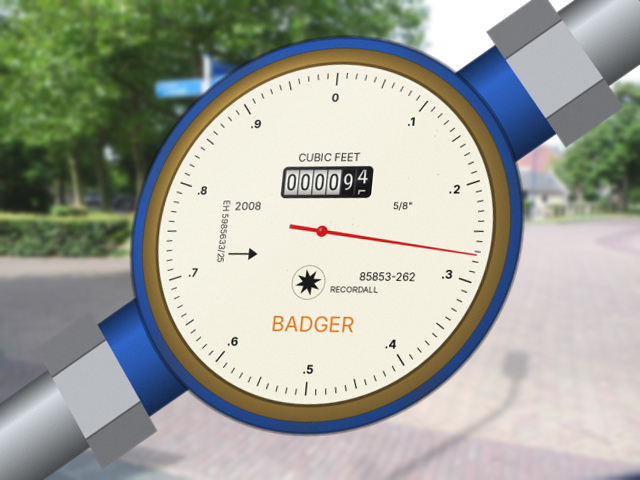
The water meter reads 94.27 ft³
